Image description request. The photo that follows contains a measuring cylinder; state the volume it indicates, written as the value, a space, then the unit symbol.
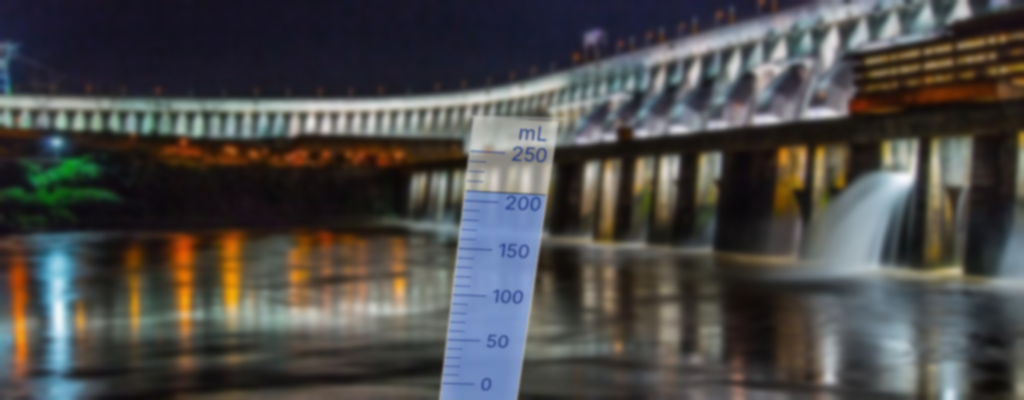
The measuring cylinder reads 210 mL
